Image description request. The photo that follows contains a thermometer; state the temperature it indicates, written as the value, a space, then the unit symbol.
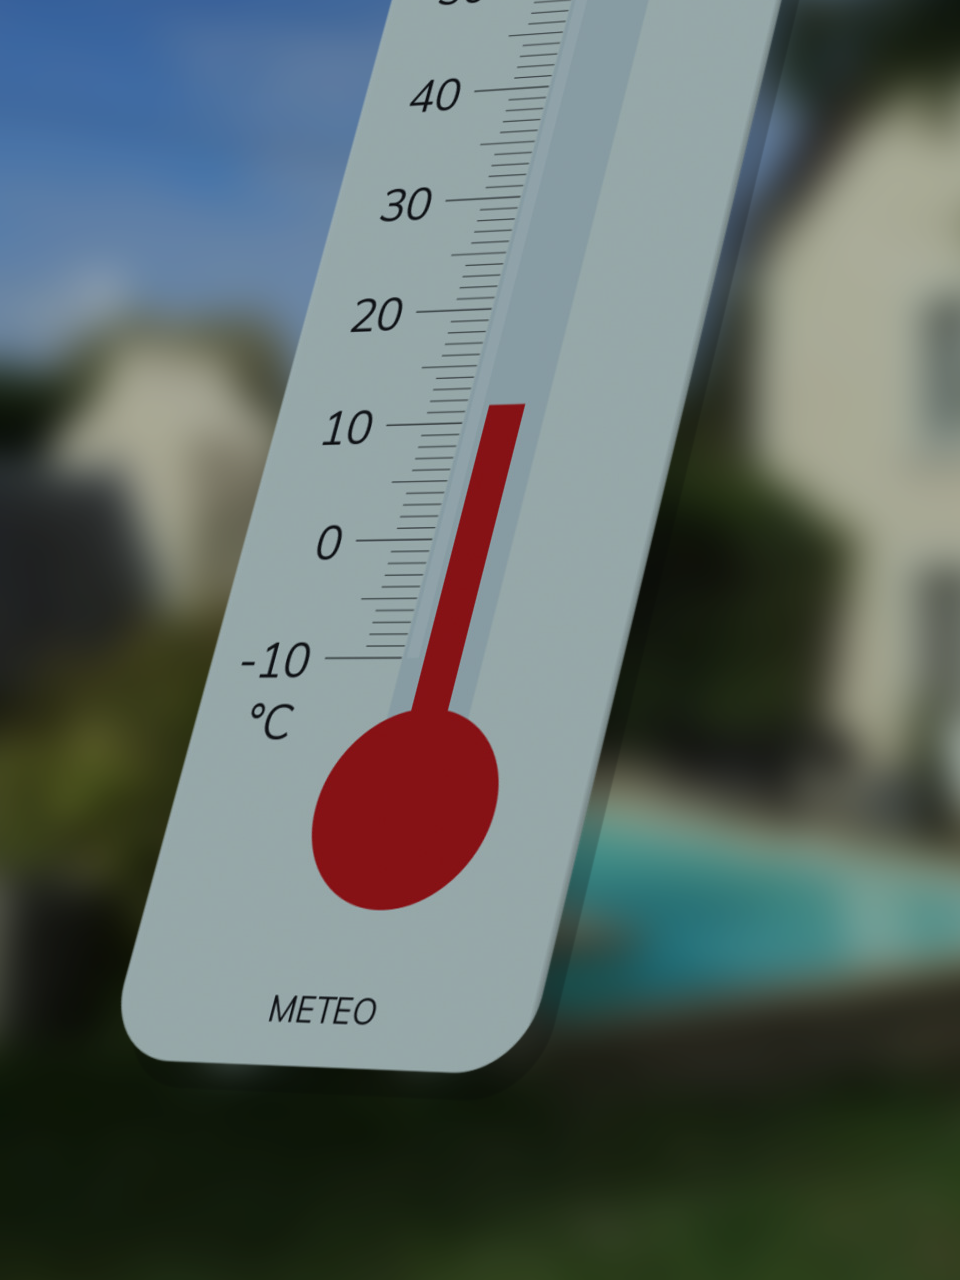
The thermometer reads 11.5 °C
